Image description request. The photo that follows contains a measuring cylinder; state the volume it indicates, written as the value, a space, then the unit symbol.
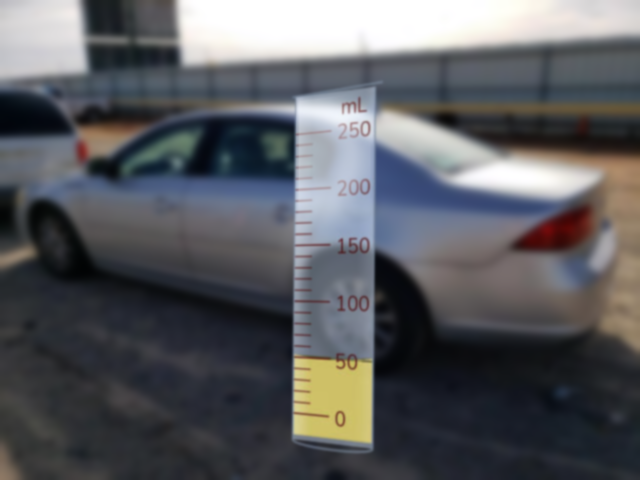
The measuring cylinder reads 50 mL
